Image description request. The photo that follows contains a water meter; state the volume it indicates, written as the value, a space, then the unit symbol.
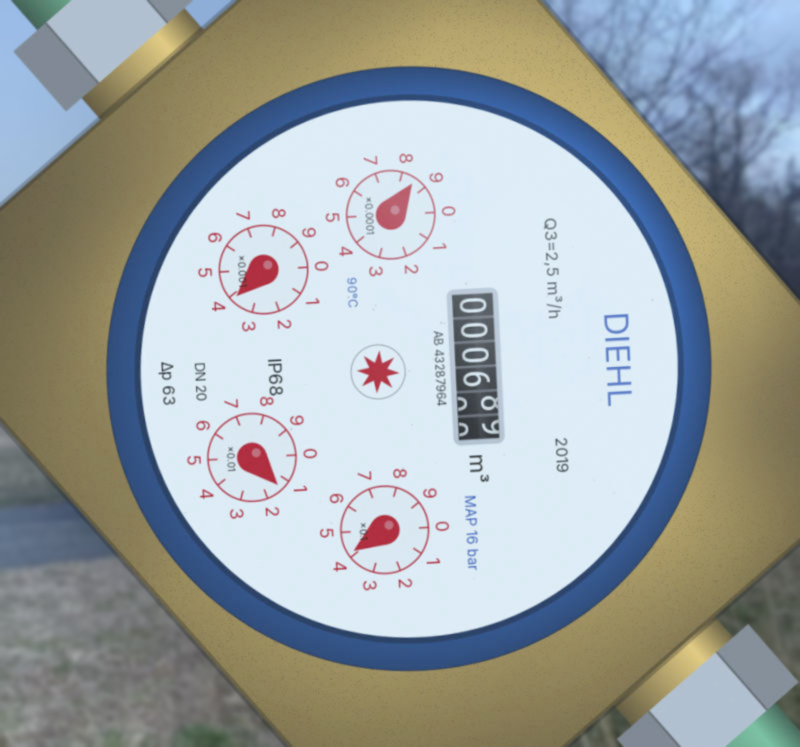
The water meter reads 689.4138 m³
